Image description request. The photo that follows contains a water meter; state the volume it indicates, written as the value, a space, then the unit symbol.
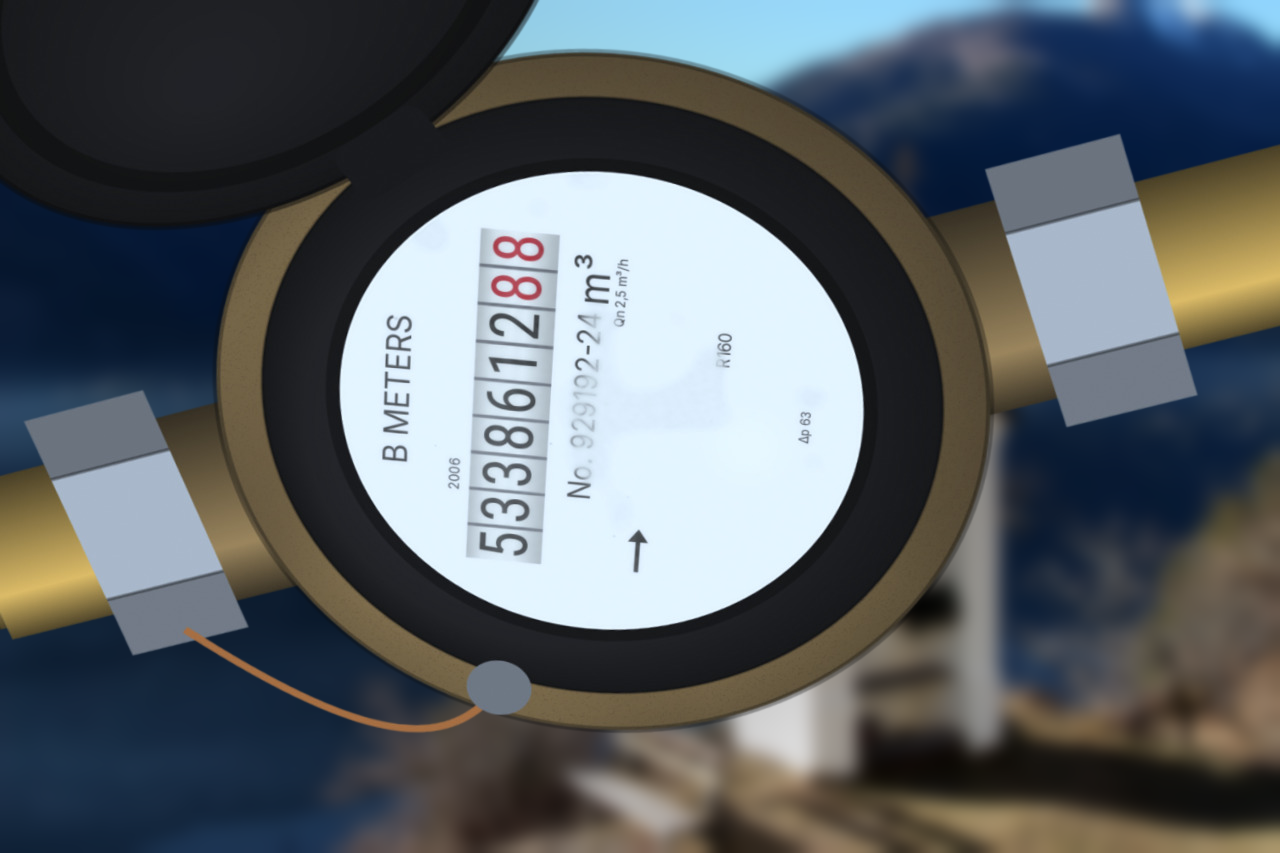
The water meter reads 5338612.88 m³
